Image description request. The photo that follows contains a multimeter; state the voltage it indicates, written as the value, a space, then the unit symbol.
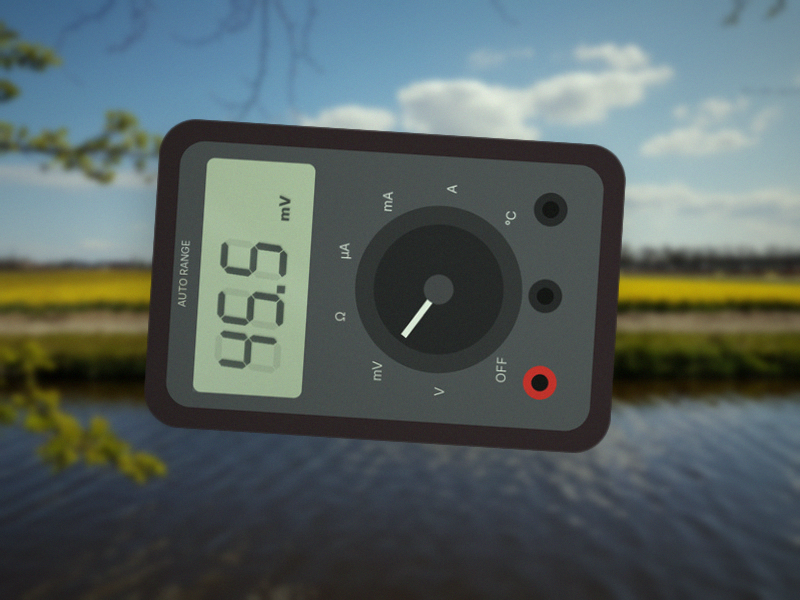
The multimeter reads 45.5 mV
